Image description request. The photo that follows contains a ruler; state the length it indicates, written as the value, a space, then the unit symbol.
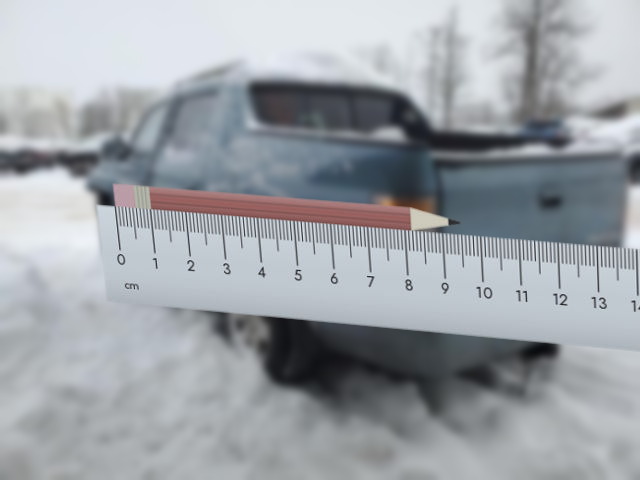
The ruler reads 9.5 cm
